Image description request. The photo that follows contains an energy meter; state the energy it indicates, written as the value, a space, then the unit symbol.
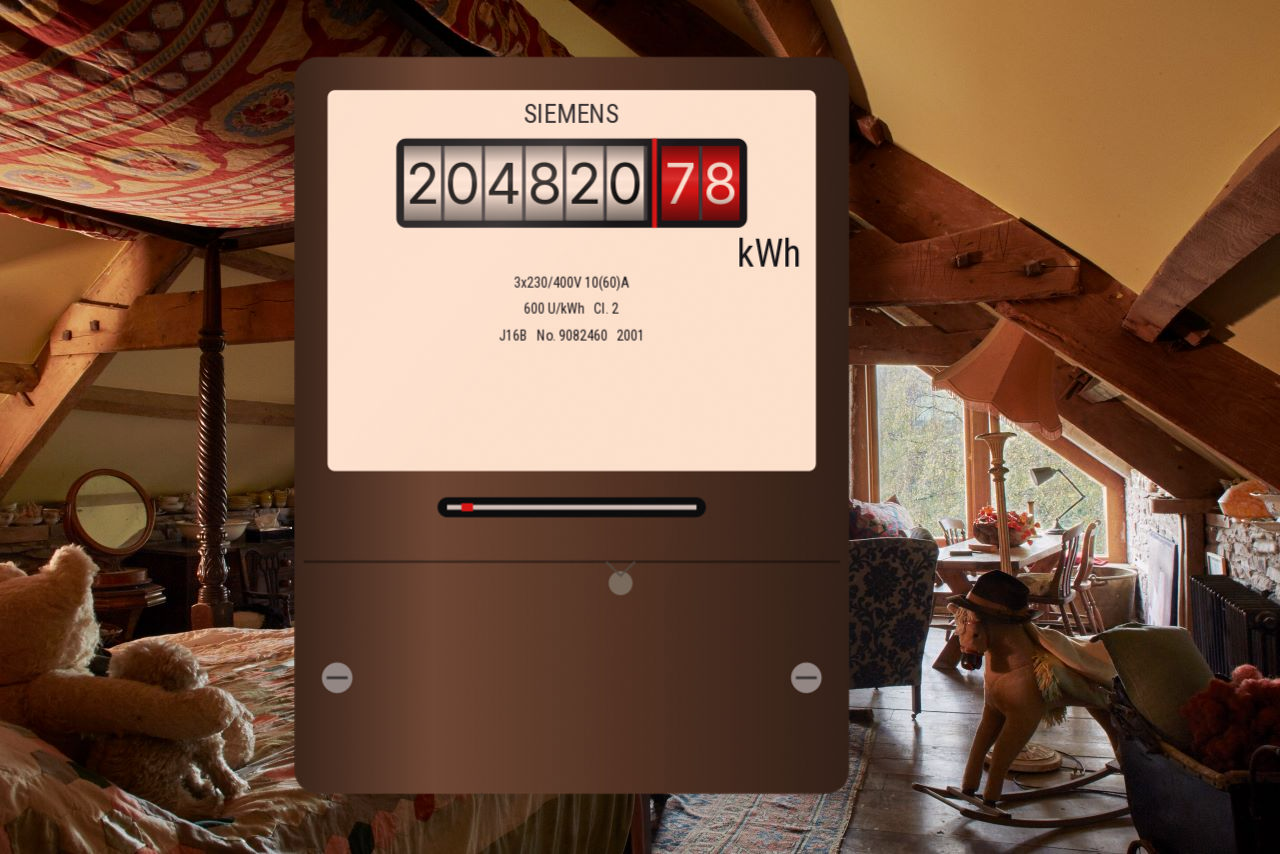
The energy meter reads 204820.78 kWh
